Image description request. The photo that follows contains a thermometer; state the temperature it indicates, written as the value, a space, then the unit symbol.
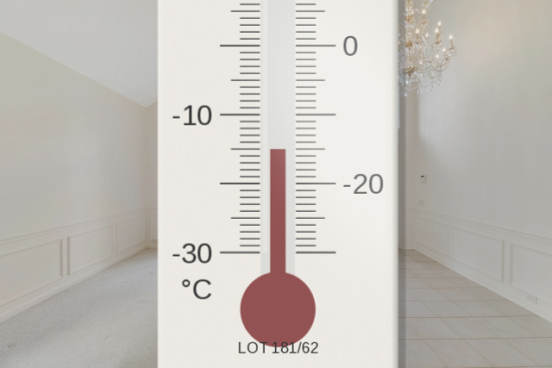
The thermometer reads -15 °C
